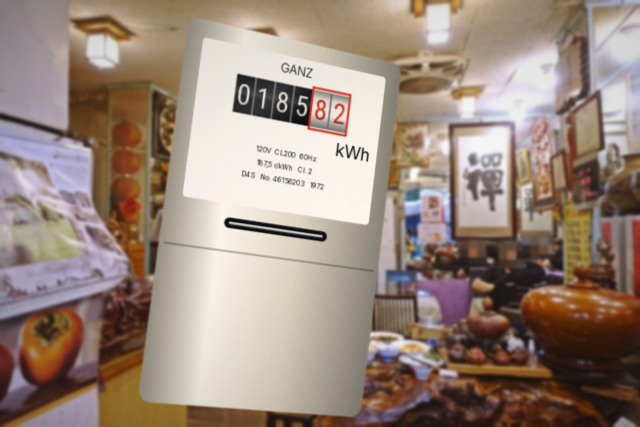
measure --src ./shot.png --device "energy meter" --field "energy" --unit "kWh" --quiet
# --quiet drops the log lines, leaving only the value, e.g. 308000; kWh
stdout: 185.82; kWh
